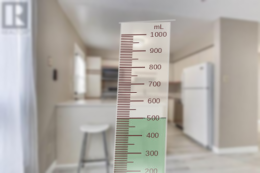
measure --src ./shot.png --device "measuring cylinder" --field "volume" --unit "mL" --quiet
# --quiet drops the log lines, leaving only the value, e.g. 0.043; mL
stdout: 500; mL
